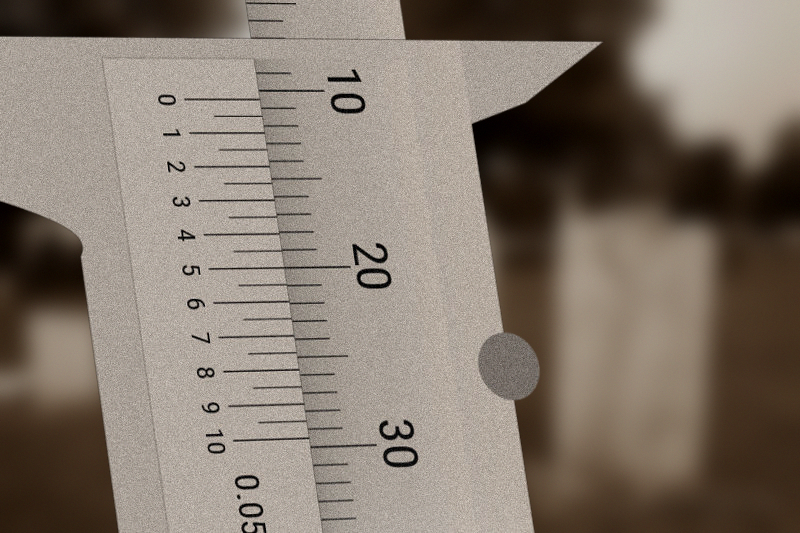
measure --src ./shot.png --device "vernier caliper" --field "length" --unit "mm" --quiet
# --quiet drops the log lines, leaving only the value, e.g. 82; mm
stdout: 10.5; mm
